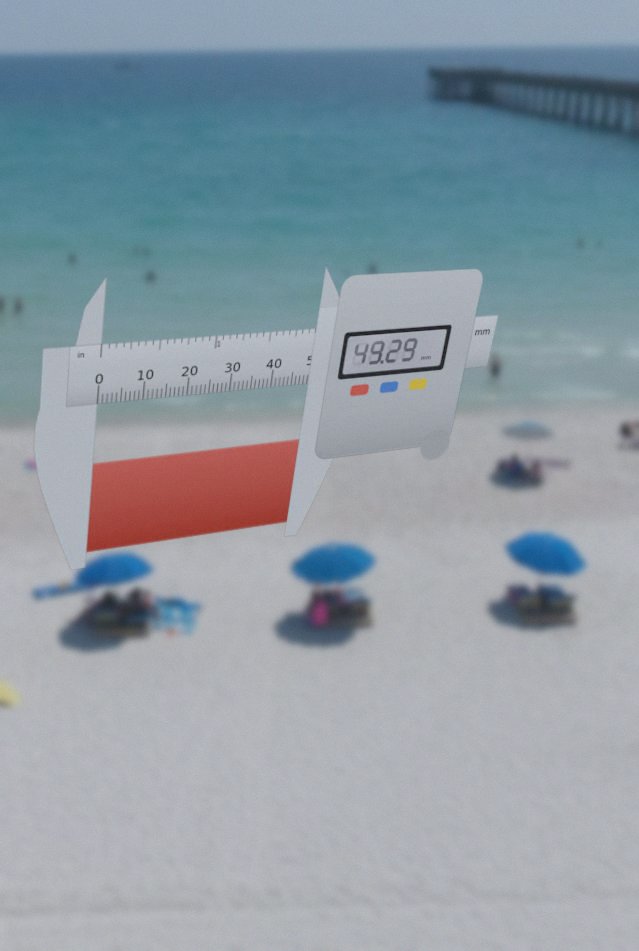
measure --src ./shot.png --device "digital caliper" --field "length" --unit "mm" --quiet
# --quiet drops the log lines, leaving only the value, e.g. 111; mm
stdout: 49.29; mm
